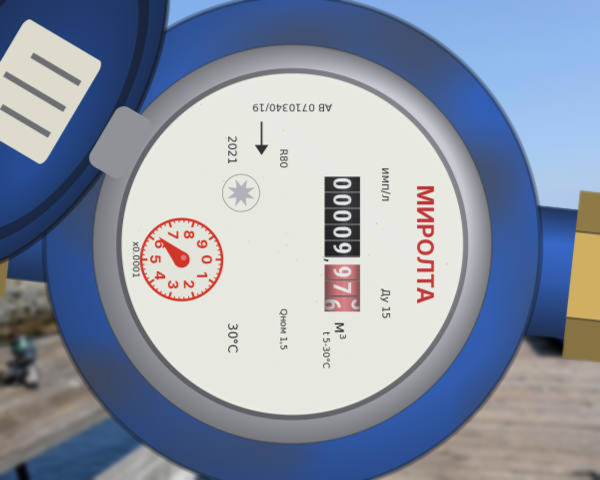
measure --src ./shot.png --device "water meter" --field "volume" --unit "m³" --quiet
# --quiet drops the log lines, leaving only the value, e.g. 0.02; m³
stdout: 9.9756; m³
